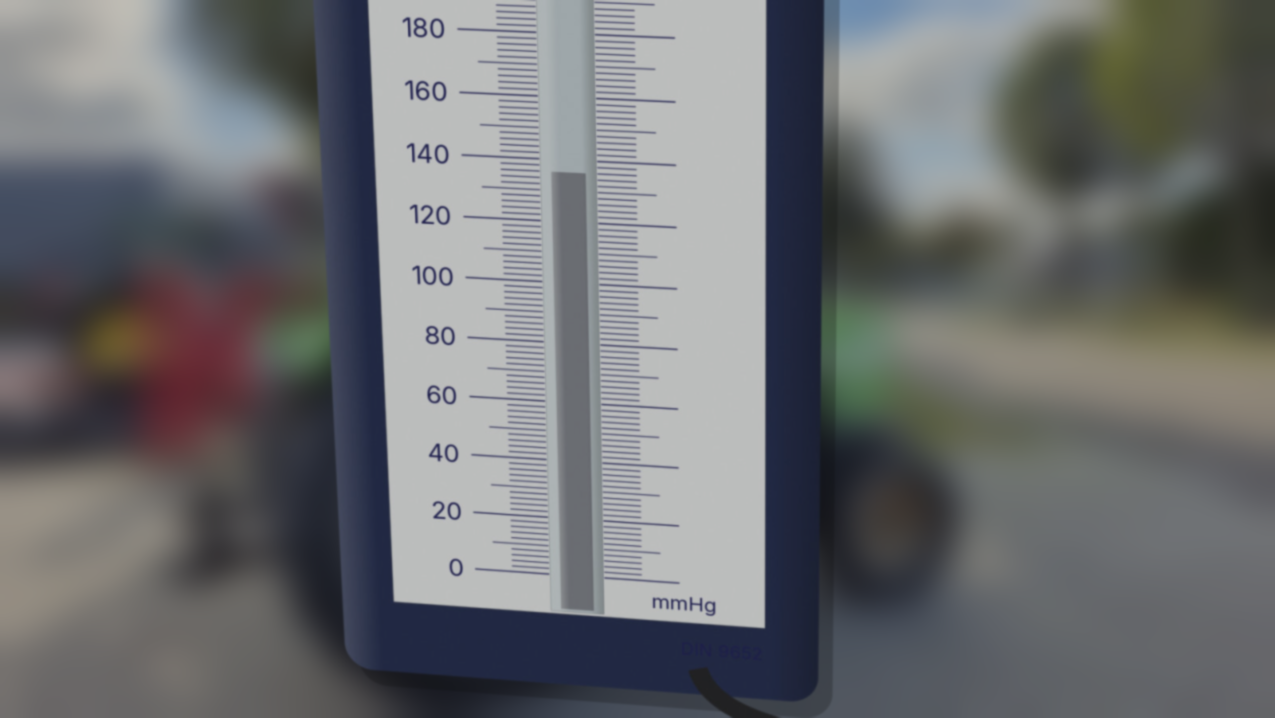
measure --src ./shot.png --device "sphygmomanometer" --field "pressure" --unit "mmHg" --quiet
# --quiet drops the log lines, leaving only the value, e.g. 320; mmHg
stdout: 136; mmHg
